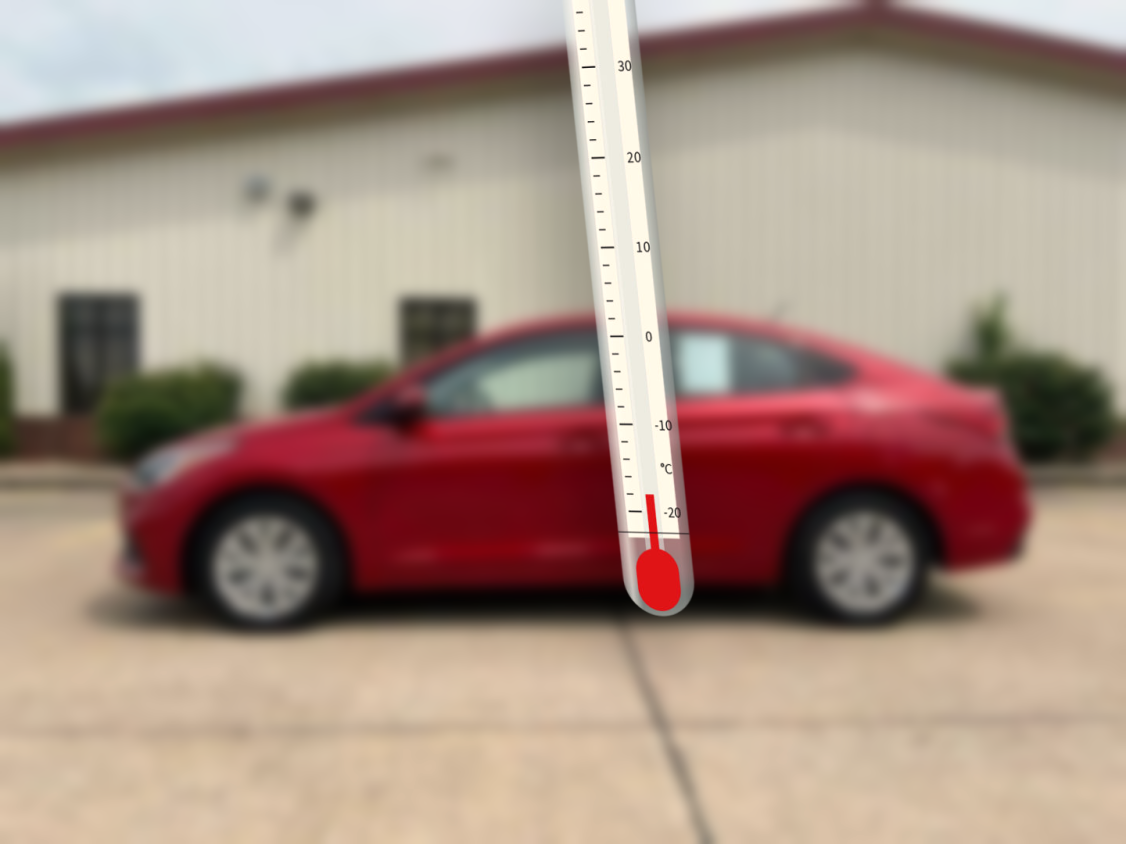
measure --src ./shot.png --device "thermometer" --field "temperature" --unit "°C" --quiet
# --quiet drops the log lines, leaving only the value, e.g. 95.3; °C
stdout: -18; °C
